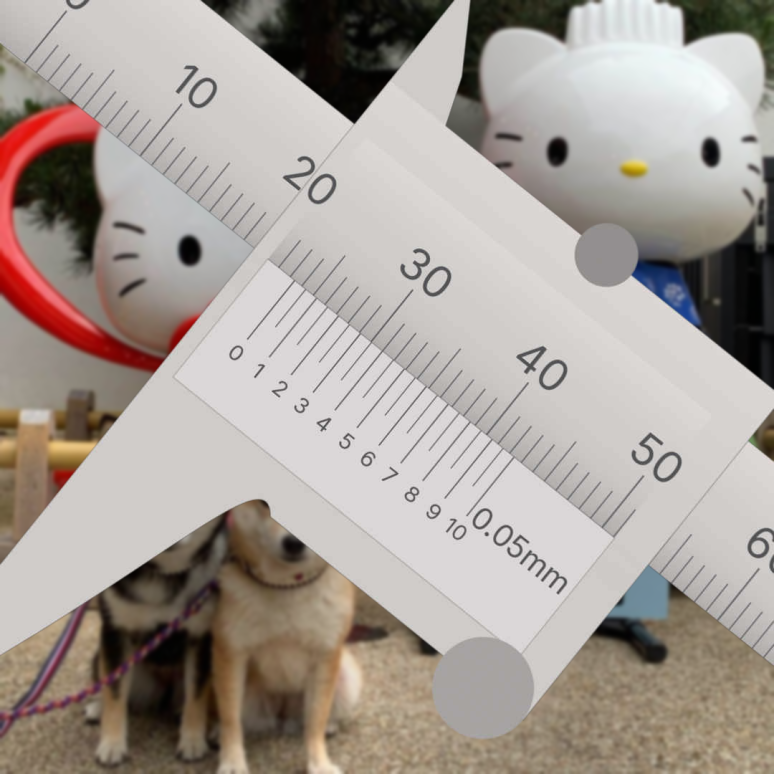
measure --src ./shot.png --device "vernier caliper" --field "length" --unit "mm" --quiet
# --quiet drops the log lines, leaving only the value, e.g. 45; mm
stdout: 23.4; mm
